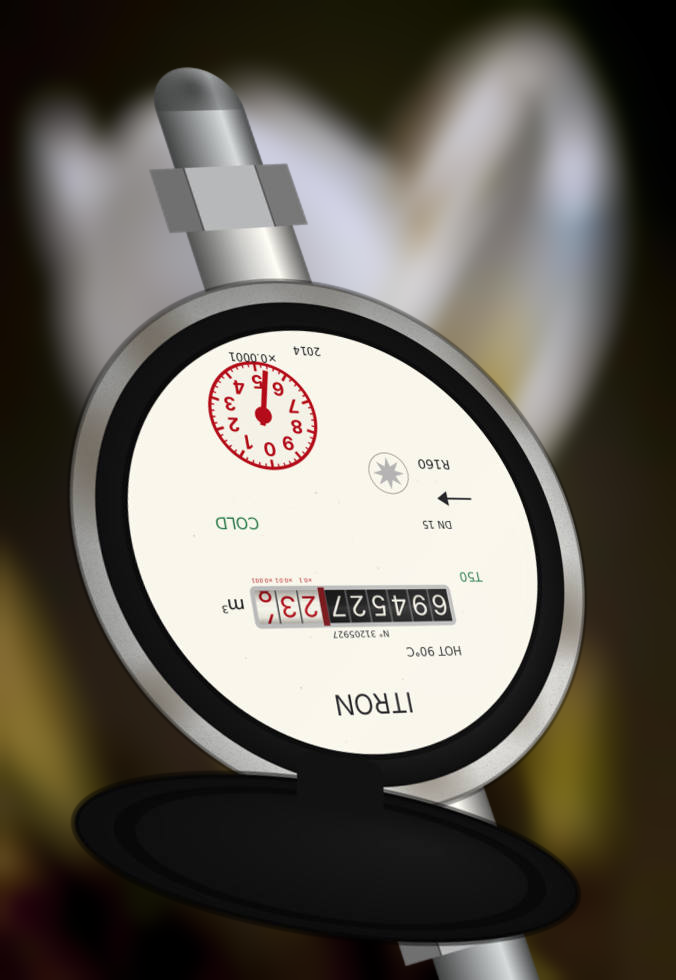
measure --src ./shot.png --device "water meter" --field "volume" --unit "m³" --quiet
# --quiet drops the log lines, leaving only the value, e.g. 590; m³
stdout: 694527.2375; m³
